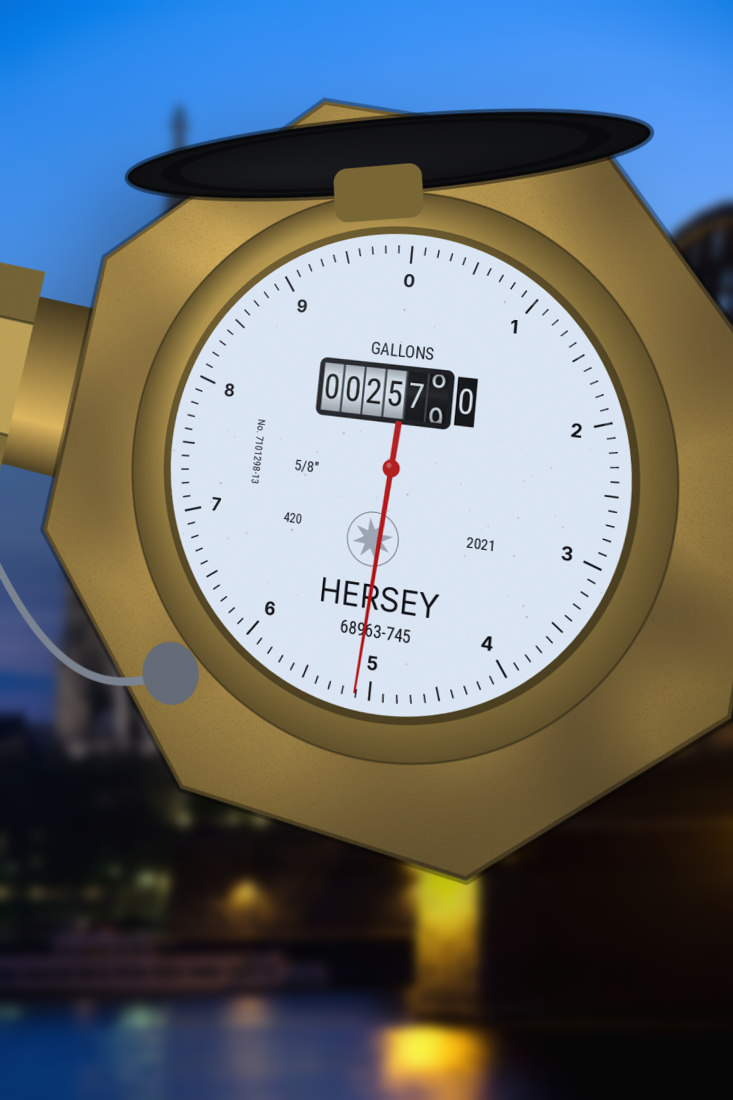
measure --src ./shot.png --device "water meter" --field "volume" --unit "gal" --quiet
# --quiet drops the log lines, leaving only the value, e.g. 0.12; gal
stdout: 25785.1; gal
